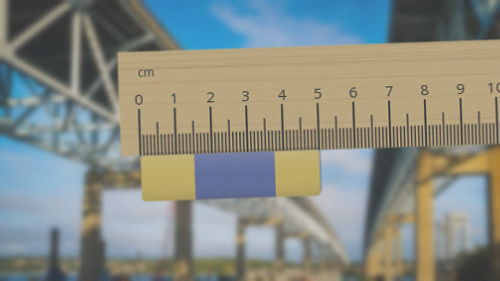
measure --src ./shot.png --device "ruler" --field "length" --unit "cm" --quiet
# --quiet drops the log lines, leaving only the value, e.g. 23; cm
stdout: 5; cm
